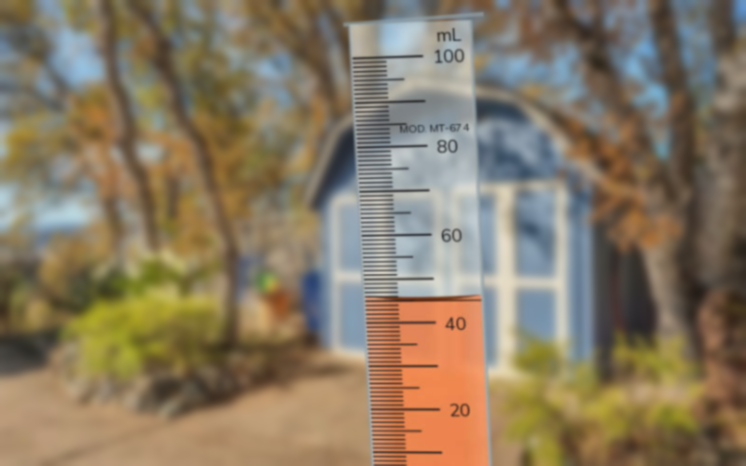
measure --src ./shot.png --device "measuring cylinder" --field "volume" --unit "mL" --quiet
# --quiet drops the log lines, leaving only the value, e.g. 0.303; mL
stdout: 45; mL
